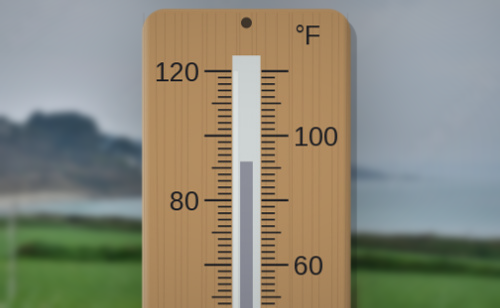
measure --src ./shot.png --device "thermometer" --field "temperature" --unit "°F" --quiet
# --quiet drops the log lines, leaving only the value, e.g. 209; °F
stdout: 92; °F
